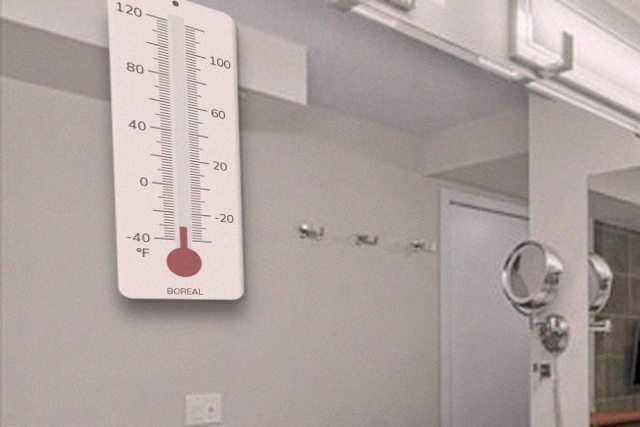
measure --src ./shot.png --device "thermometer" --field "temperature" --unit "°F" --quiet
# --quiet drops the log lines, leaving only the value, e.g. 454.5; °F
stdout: -30; °F
